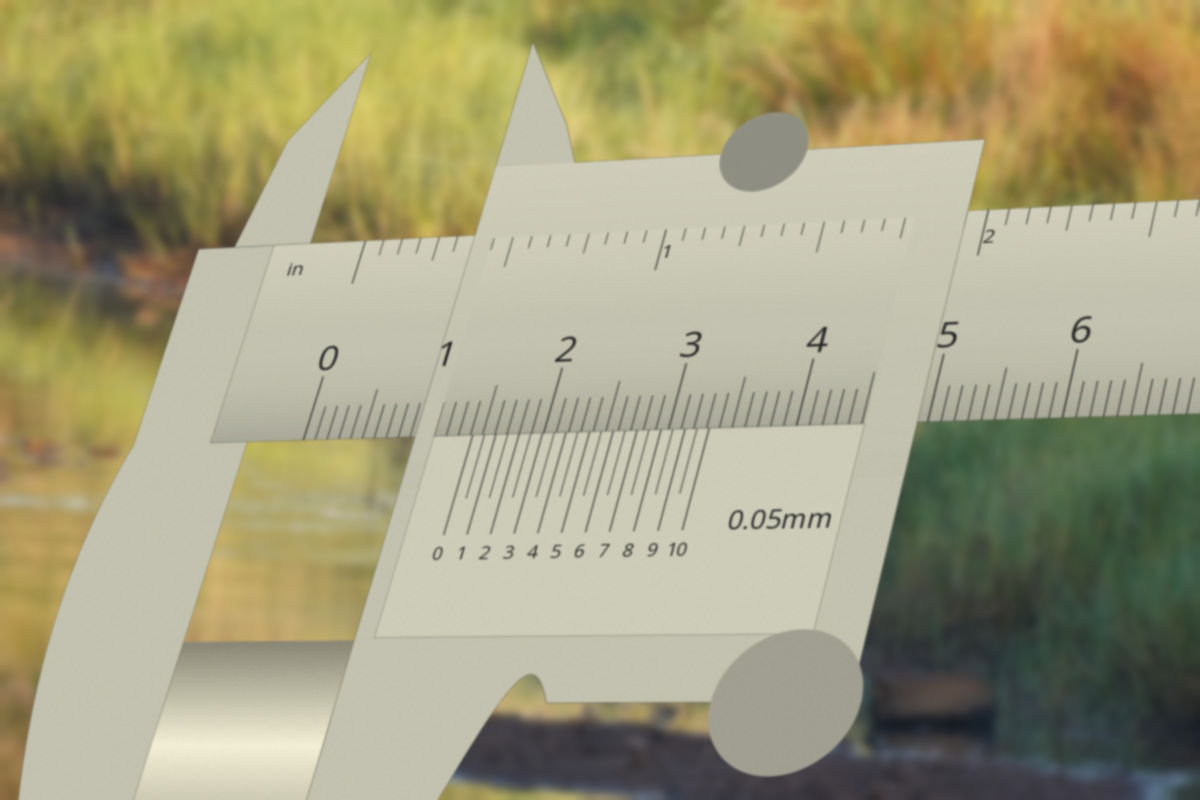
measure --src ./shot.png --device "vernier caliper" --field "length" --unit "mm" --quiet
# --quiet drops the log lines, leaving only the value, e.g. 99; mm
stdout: 14.2; mm
